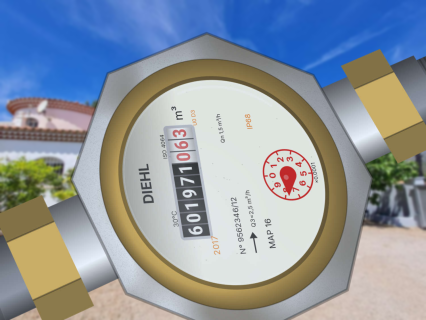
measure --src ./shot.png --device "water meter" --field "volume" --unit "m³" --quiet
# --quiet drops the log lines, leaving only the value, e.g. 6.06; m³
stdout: 601971.0637; m³
